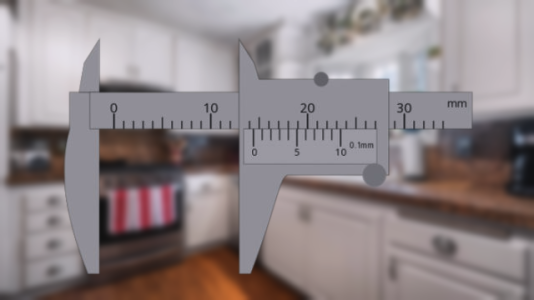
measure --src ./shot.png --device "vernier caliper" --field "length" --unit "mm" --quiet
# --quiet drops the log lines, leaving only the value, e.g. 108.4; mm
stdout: 14.4; mm
